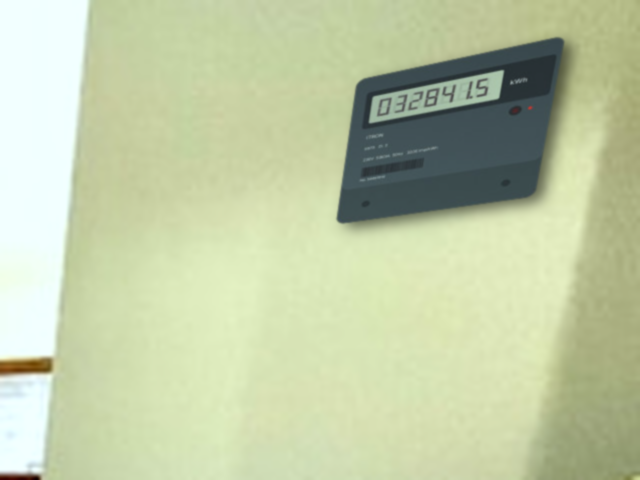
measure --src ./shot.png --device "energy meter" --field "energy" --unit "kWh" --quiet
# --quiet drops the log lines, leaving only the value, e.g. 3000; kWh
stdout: 32841.5; kWh
